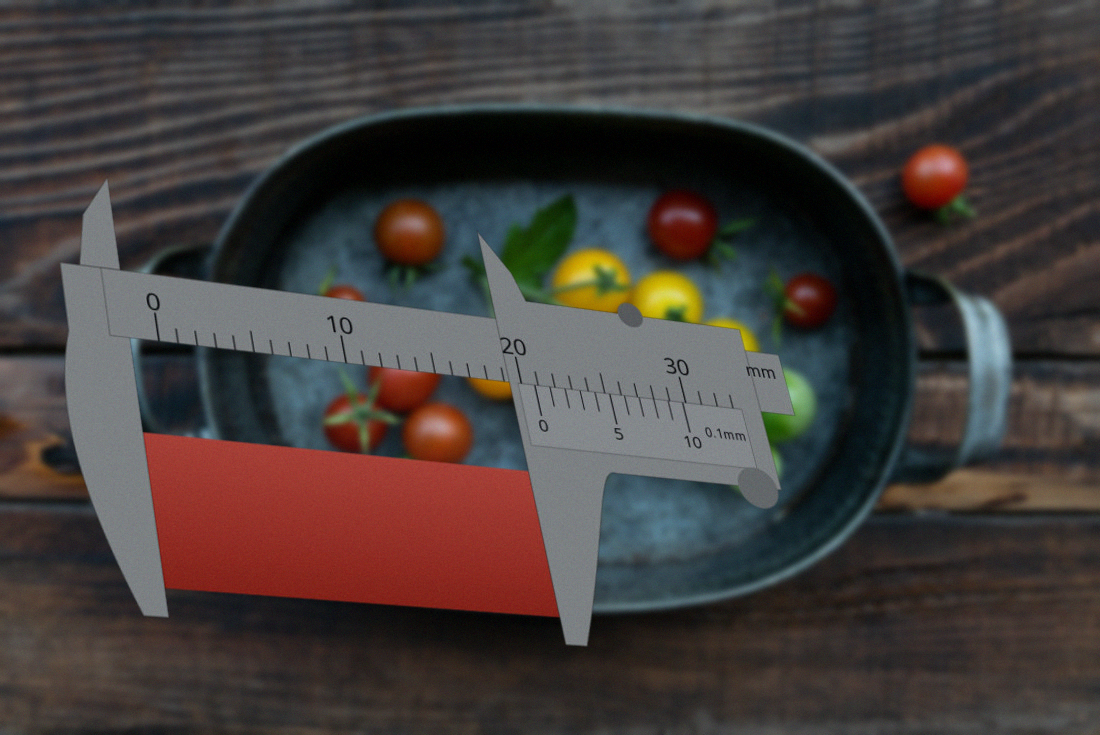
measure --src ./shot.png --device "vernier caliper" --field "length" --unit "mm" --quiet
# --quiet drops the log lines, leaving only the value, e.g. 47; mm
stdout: 20.8; mm
